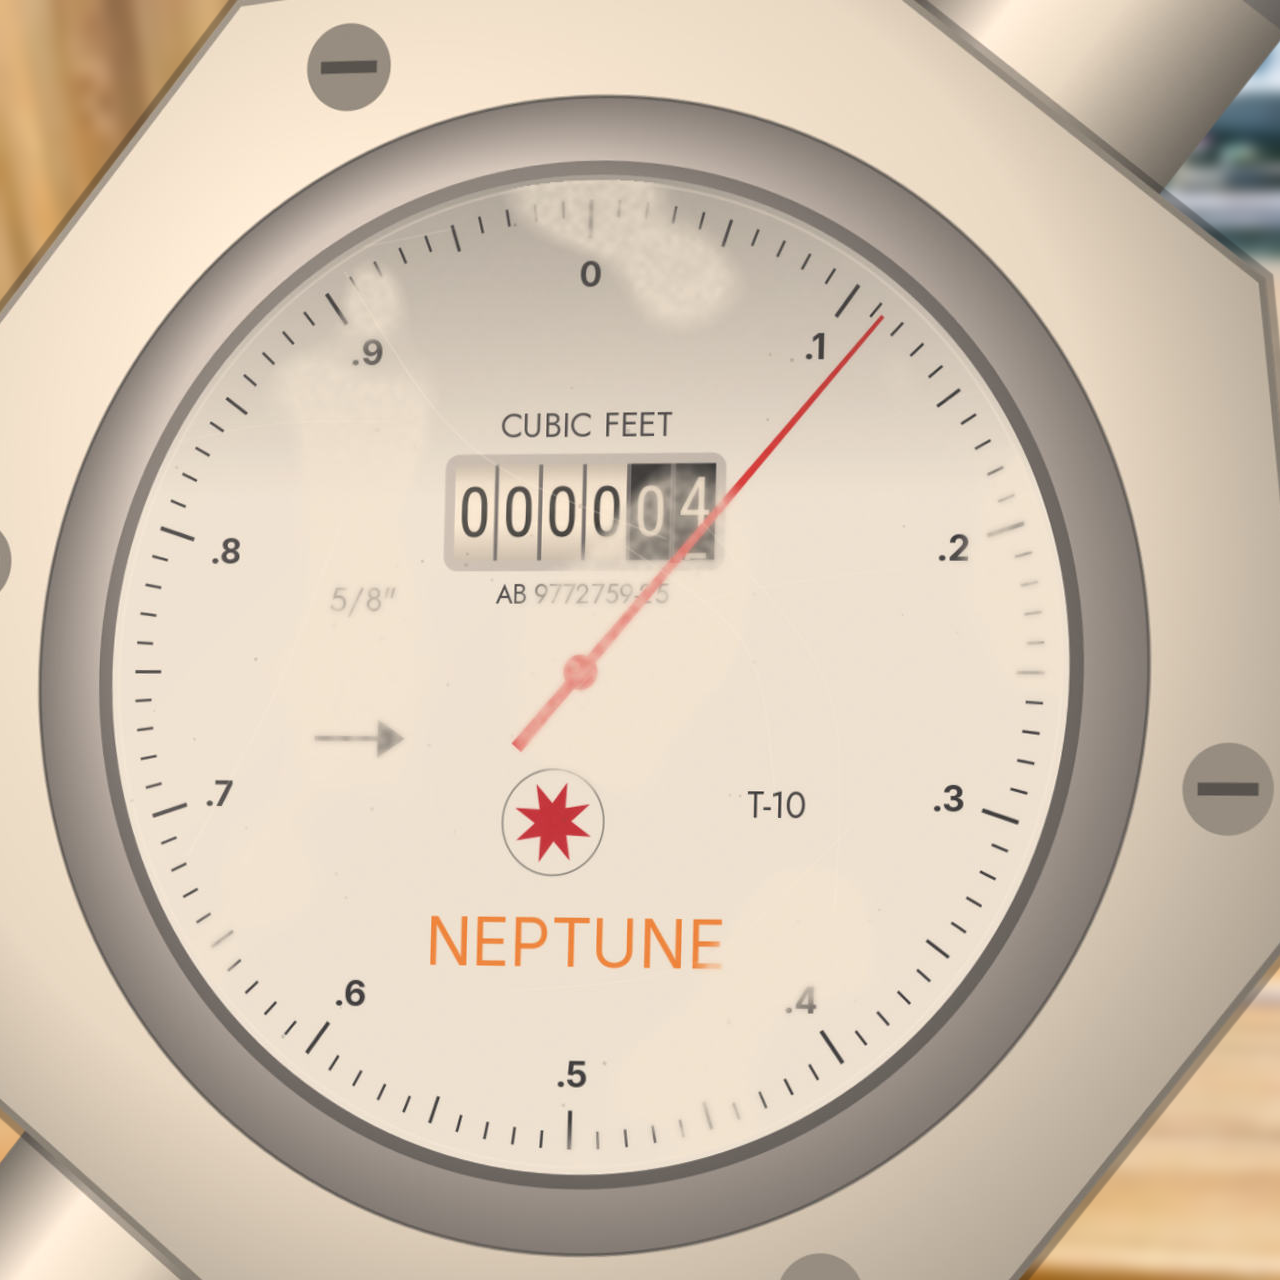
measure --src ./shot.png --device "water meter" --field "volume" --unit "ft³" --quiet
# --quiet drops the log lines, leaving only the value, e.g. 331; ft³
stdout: 4.11; ft³
